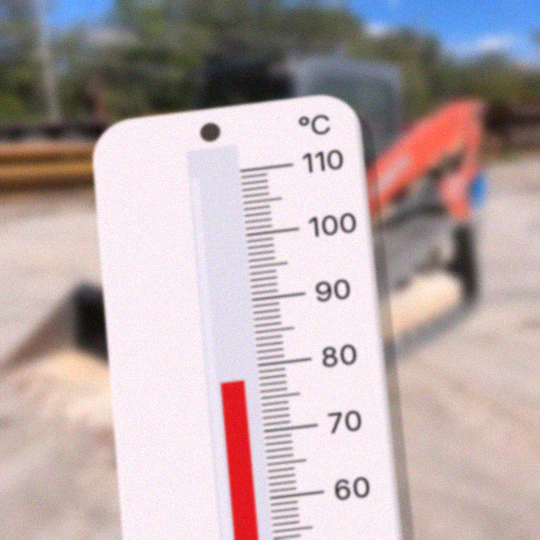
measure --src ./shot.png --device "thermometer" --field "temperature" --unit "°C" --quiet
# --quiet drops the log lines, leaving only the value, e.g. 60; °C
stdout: 78; °C
